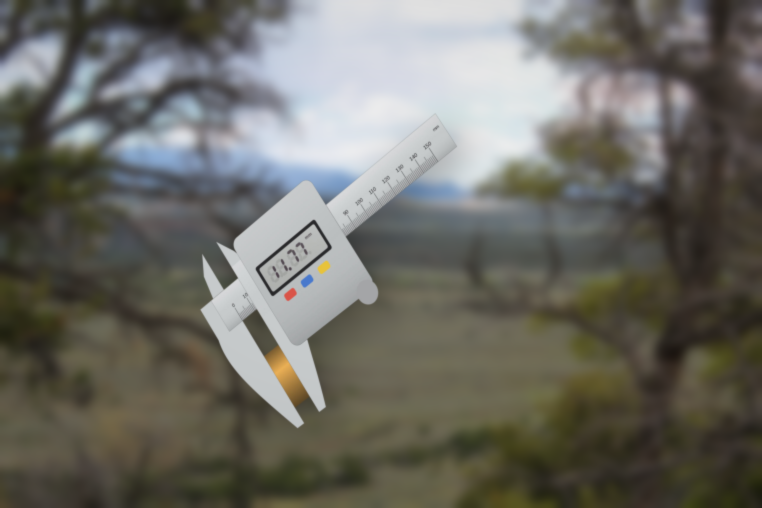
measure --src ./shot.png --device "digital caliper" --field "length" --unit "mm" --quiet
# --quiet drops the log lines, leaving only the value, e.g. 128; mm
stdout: 11.77; mm
